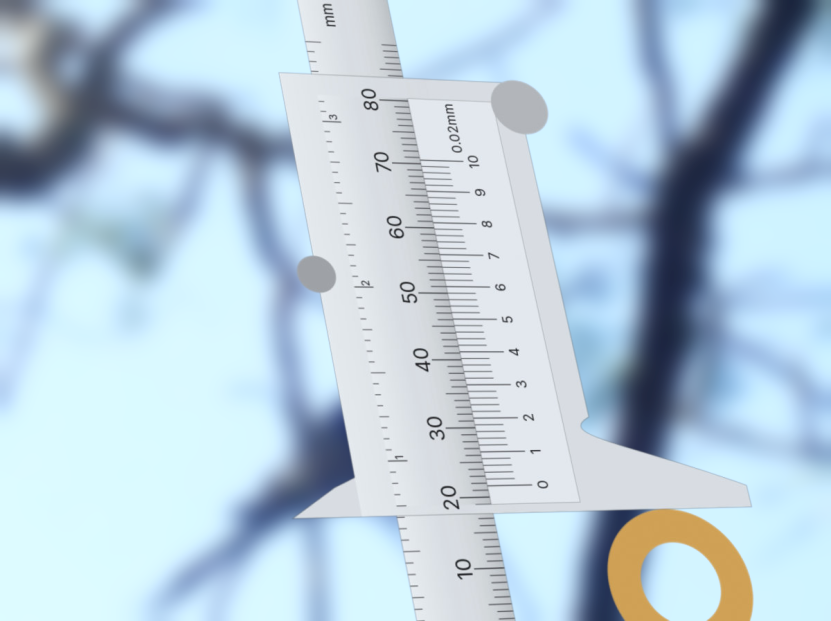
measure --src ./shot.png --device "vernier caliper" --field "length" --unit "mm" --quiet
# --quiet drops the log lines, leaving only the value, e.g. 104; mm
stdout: 21.6; mm
